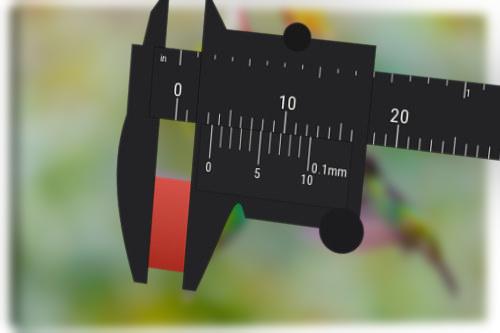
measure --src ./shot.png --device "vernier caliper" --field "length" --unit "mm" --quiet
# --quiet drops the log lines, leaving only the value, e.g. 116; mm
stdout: 3.4; mm
